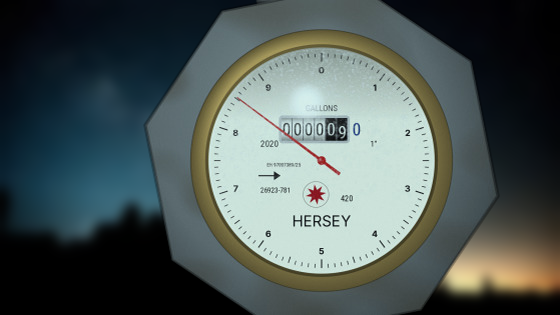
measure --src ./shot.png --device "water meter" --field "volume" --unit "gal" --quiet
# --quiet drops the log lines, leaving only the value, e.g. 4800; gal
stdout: 88.5; gal
